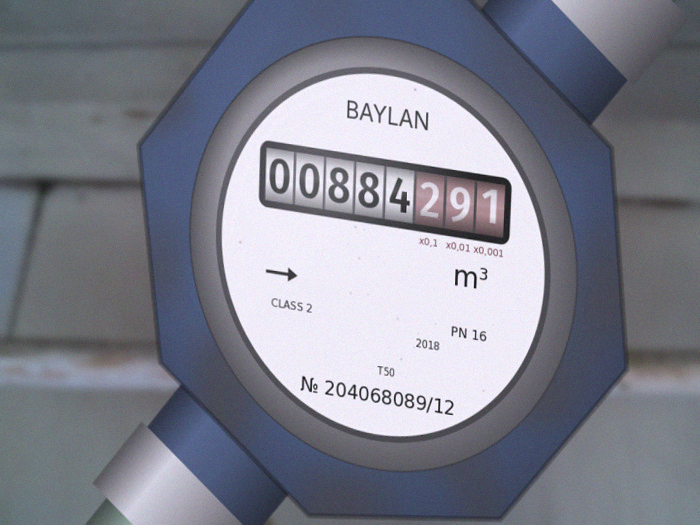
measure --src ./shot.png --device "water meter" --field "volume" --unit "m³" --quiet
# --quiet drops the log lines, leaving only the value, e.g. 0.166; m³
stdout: 884.291; m³
